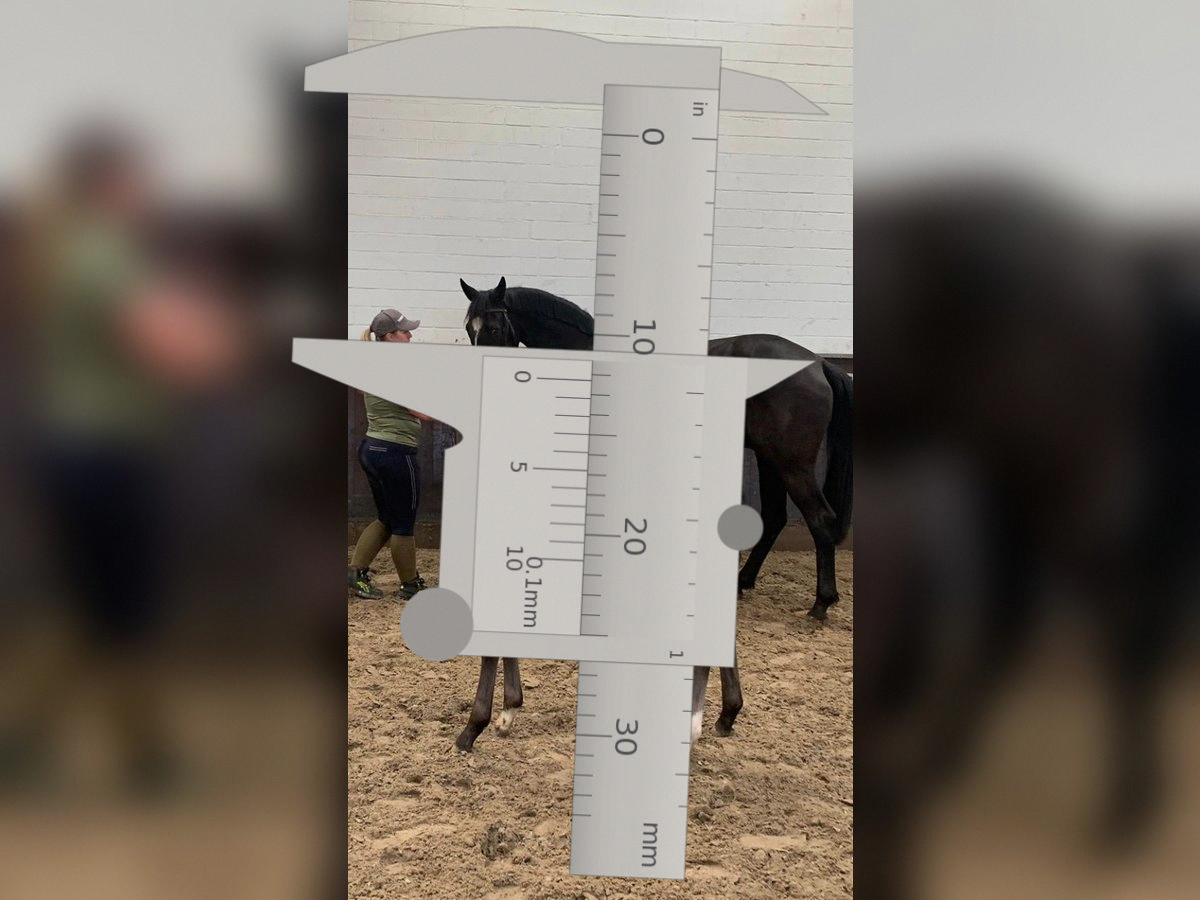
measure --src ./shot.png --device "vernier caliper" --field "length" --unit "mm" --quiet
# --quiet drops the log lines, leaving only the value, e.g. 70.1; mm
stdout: 12.3; mm
